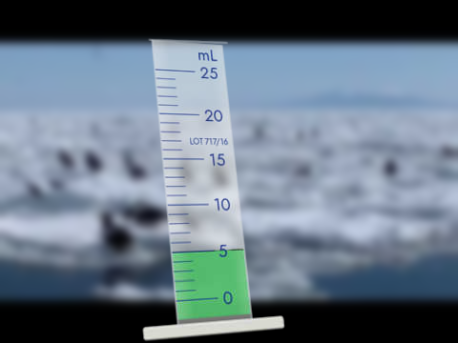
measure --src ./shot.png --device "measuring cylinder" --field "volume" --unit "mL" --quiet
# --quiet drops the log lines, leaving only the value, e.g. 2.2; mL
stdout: 5; mL
